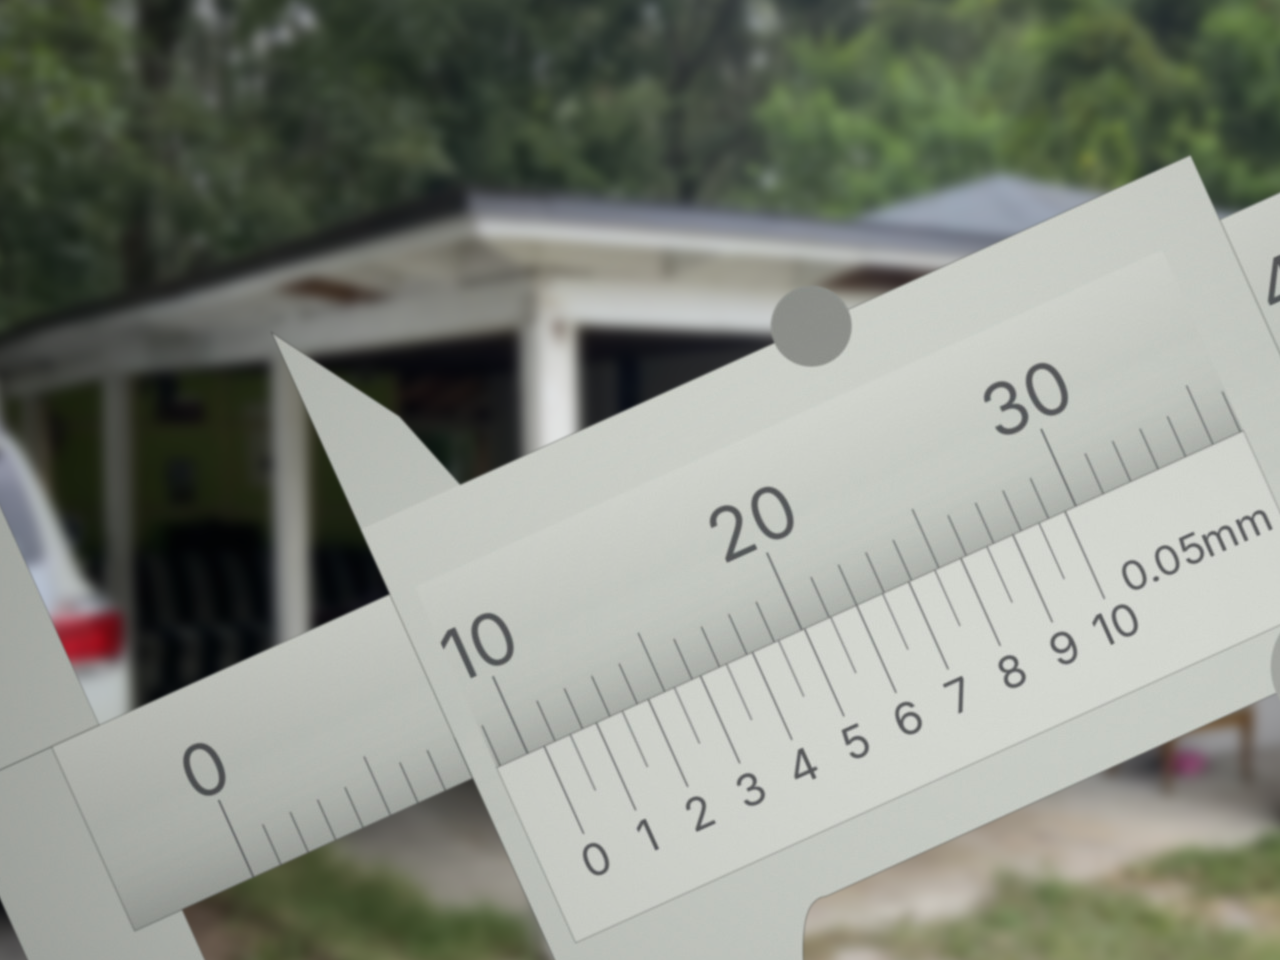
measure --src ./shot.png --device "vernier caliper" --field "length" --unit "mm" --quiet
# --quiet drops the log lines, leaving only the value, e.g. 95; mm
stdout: 10.6; mm
